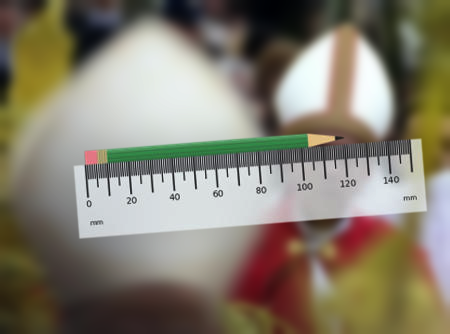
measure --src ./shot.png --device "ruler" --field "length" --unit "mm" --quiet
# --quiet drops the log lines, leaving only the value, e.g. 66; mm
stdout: 120; mm
